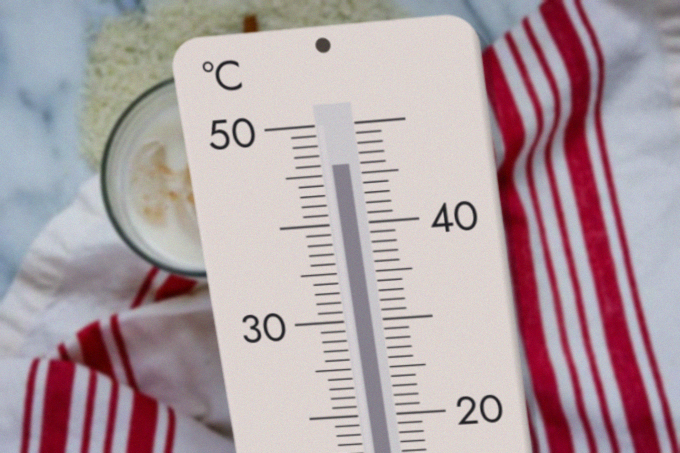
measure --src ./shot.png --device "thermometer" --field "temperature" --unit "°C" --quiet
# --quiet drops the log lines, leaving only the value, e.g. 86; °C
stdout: 46; °C
